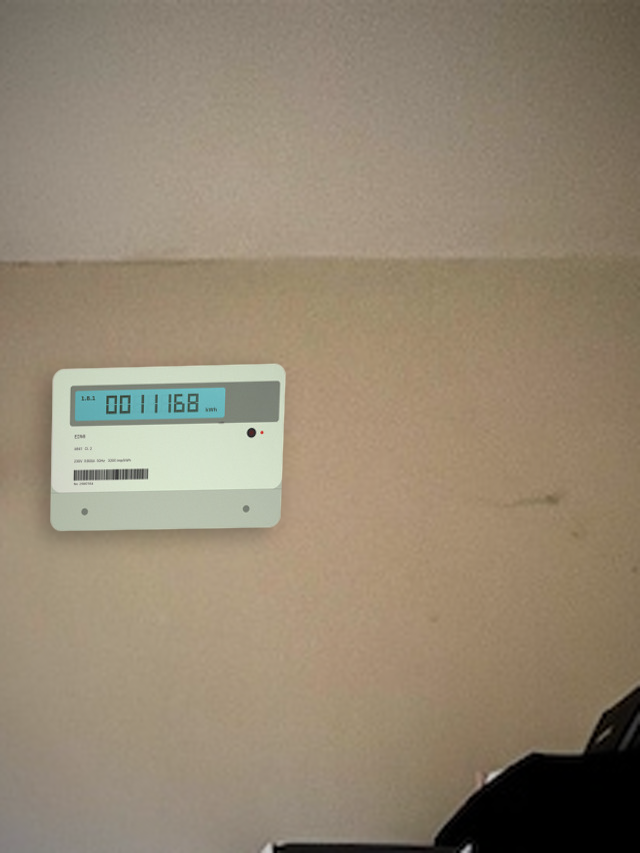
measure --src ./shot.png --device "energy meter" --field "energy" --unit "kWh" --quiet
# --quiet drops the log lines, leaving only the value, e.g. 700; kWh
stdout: 11168; kWh
